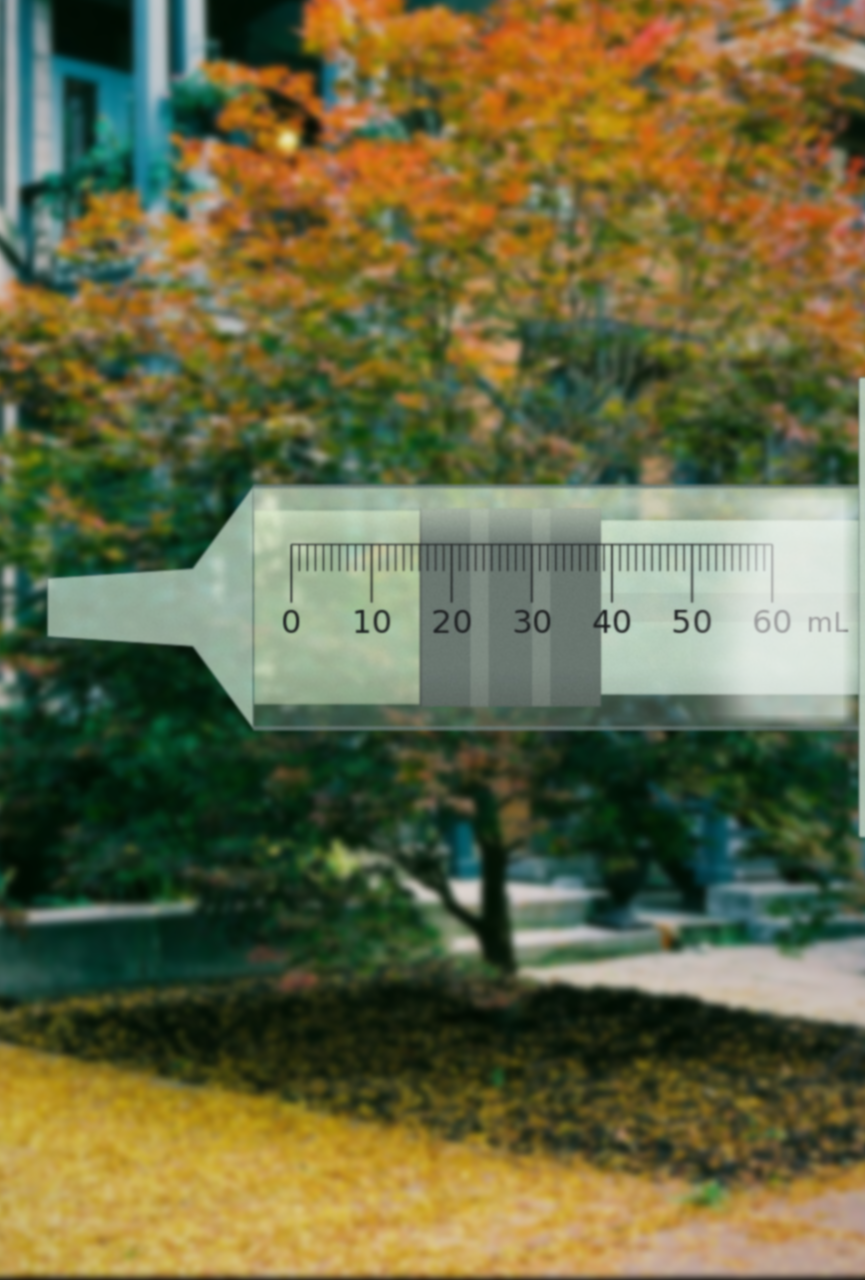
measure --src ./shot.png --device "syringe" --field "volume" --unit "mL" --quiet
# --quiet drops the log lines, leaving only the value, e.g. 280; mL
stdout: 16; mL
